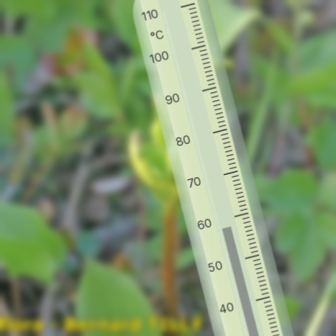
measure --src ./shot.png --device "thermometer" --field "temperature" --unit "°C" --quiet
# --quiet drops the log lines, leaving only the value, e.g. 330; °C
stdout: 58; °C
